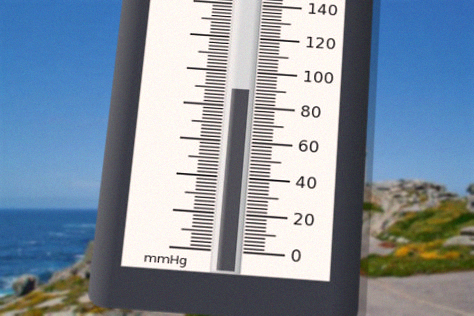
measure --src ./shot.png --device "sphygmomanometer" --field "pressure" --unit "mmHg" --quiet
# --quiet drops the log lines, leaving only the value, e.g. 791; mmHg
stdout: 90; mmHg
